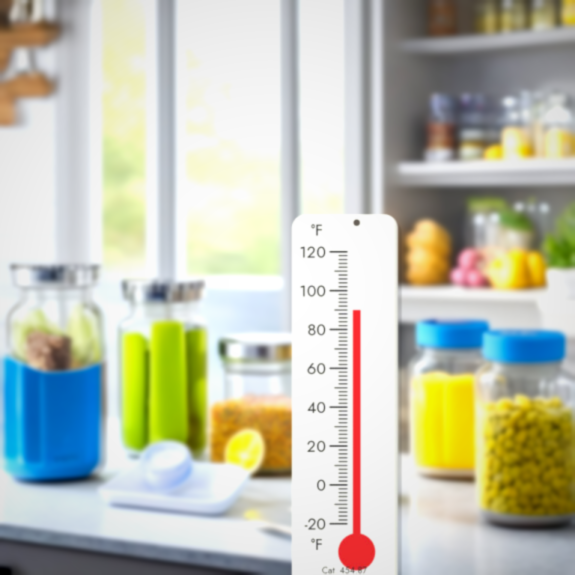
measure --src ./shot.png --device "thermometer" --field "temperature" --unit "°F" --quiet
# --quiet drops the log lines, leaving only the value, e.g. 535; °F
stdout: 90; °F
